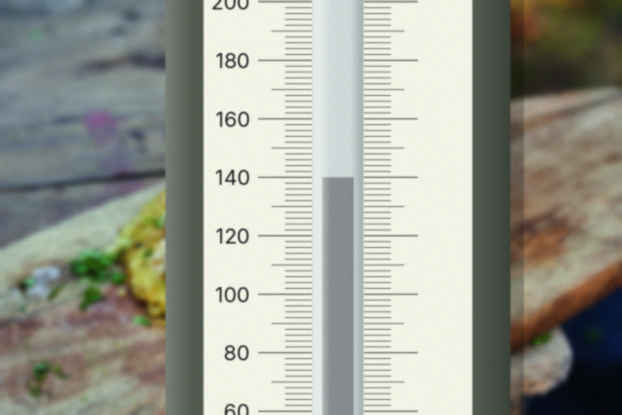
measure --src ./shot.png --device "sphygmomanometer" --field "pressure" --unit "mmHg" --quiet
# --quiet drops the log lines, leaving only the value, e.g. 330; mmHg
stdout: 140; mmHg
